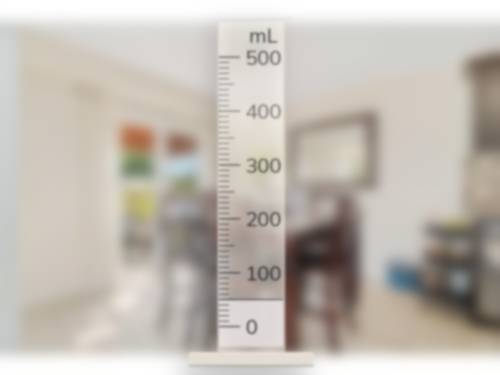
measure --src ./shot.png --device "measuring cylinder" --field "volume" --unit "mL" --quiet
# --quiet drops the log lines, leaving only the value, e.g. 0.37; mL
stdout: 50; mL
